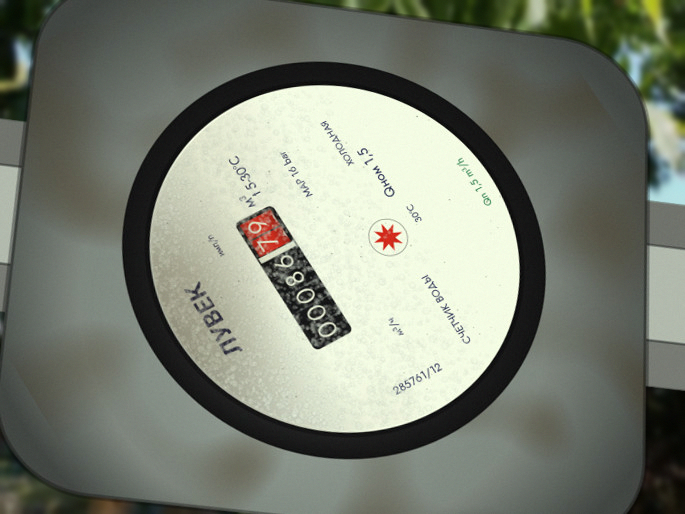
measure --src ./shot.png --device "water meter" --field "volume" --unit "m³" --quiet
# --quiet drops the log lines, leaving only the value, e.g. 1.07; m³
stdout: 86.79; m³
